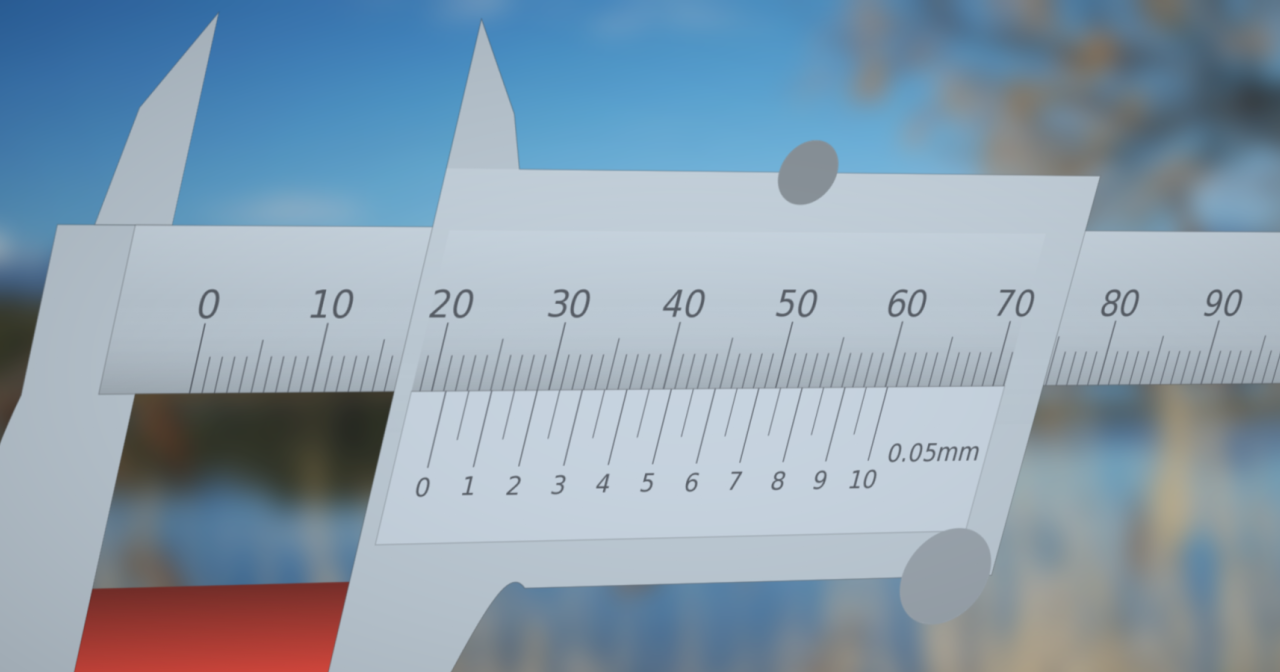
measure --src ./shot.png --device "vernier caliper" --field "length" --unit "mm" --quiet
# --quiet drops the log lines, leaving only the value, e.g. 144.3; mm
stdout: 21.2; mm
